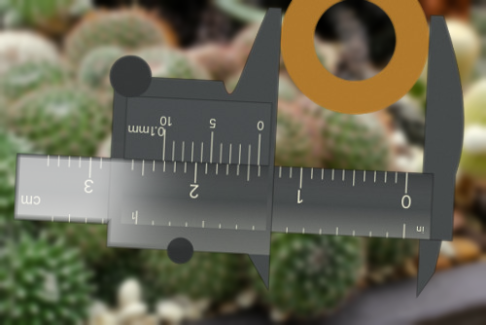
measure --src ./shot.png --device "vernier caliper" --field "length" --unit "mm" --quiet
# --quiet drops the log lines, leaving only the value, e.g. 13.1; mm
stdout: 14.1; mm
